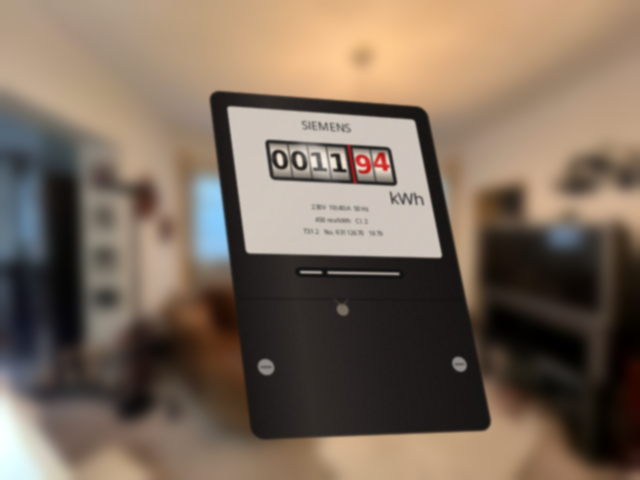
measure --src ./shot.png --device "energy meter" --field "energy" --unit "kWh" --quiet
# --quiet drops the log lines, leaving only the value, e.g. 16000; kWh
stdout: 11.94; kWh
